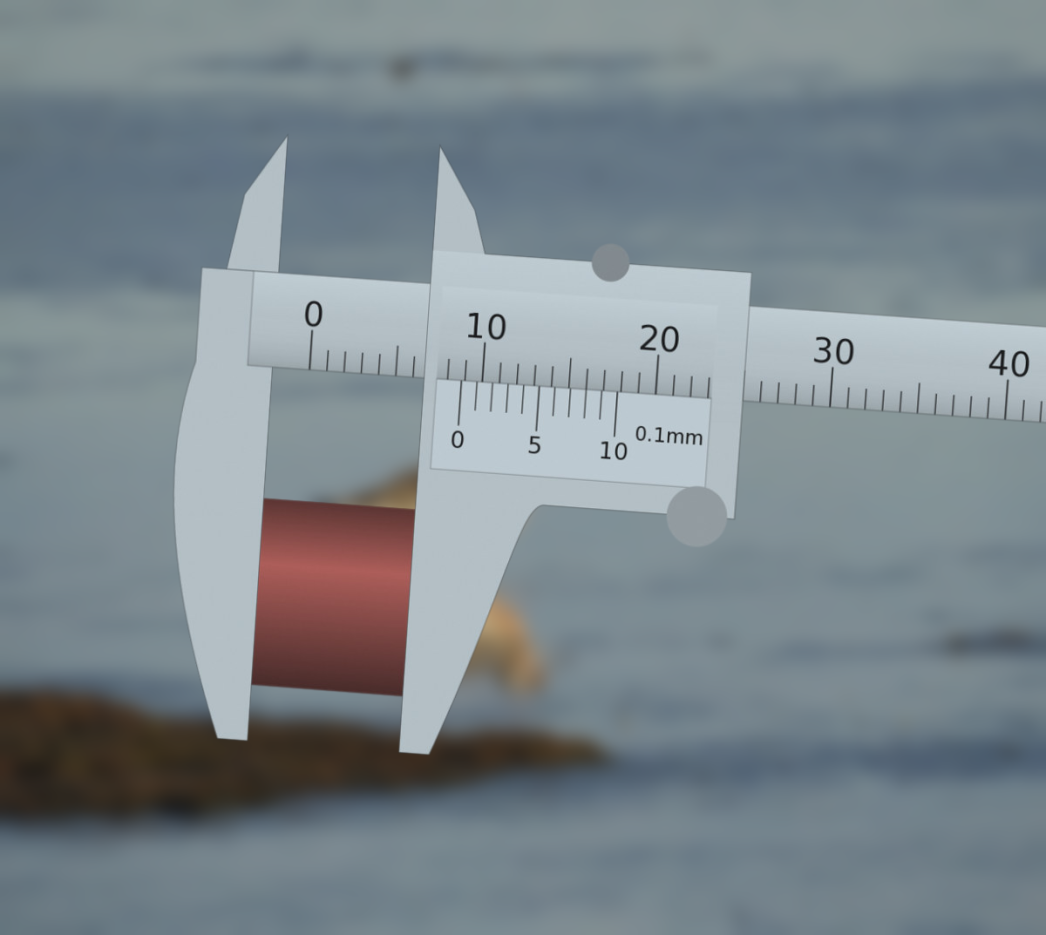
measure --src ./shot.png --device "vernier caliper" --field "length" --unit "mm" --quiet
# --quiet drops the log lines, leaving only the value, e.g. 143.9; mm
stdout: 8.8; mm
